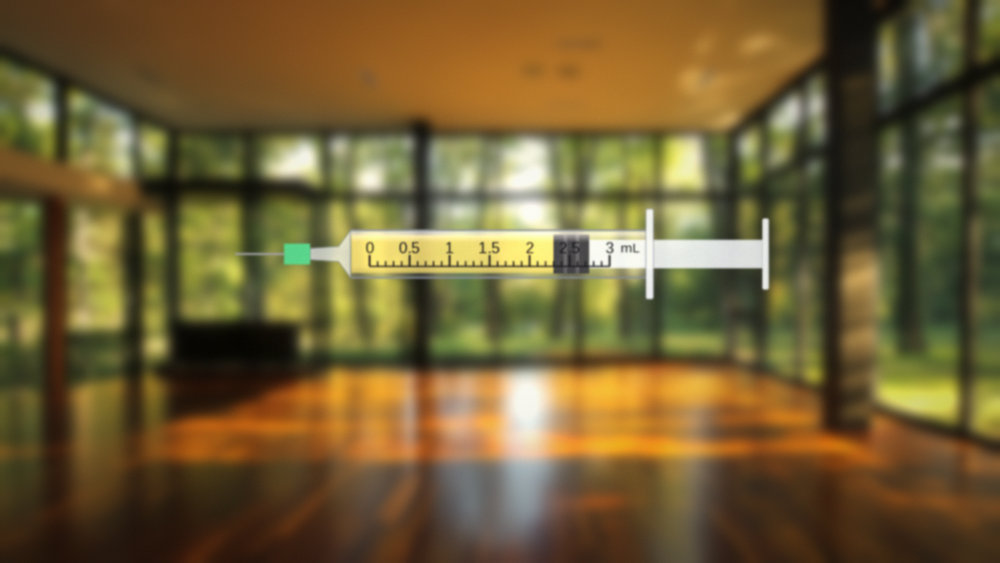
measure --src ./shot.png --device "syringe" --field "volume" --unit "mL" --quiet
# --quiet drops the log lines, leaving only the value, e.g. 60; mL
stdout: 2.3; mL
